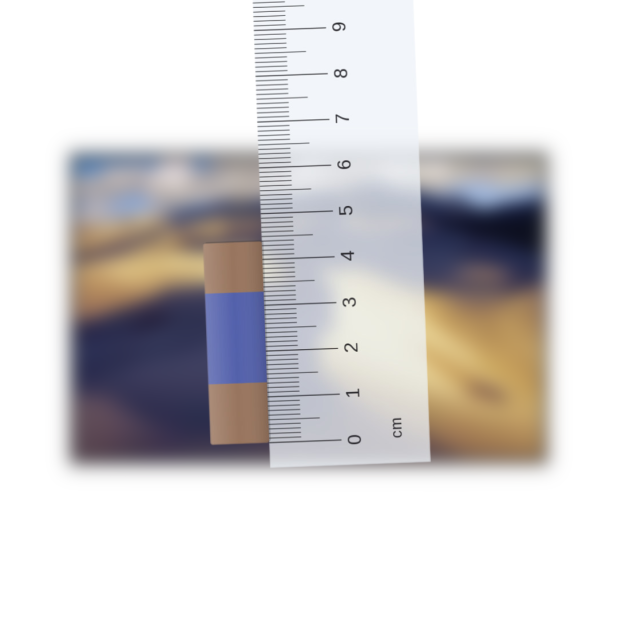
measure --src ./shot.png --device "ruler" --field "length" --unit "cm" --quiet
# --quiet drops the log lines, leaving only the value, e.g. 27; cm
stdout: 4.4; cm
